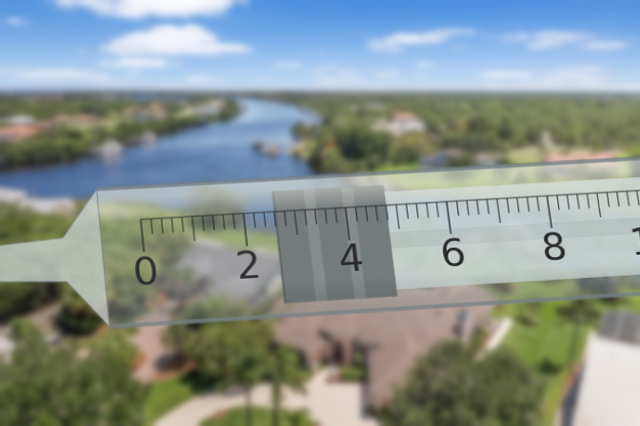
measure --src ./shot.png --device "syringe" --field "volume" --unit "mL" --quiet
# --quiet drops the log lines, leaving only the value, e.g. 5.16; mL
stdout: 2.6; mL
